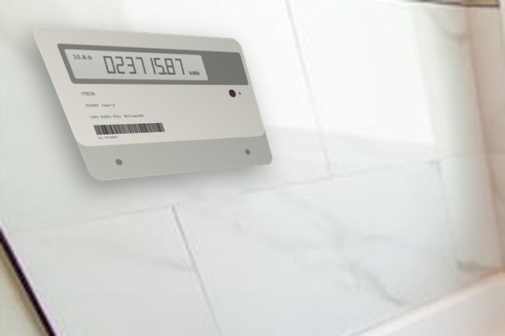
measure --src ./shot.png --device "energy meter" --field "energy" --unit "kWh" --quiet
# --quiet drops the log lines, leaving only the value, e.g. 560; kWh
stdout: 23715.87; kWh
